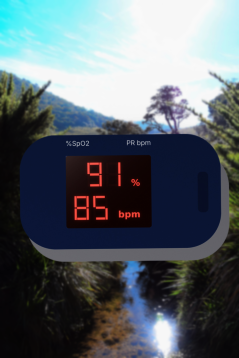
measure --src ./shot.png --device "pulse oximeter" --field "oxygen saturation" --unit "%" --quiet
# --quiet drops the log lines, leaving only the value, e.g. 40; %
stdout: 91; %
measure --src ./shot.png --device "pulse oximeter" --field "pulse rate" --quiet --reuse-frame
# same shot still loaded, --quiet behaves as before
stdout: 85; bpm
